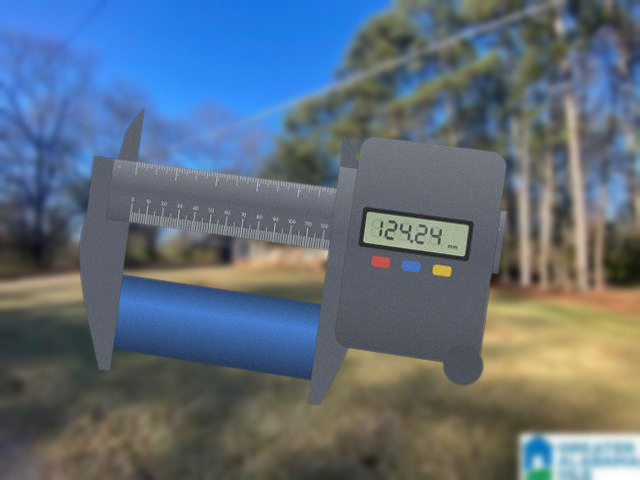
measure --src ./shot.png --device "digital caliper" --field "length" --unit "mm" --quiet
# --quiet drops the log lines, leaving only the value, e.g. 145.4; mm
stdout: 124.24; mm
